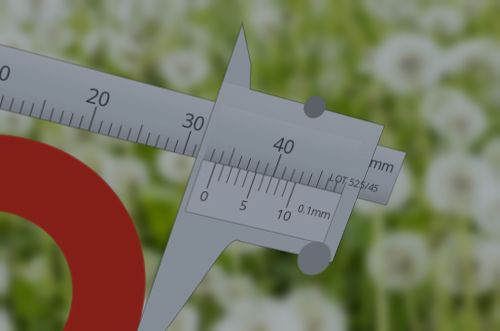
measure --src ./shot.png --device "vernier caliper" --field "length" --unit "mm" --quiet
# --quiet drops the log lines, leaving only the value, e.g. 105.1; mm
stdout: 33.6; mm
